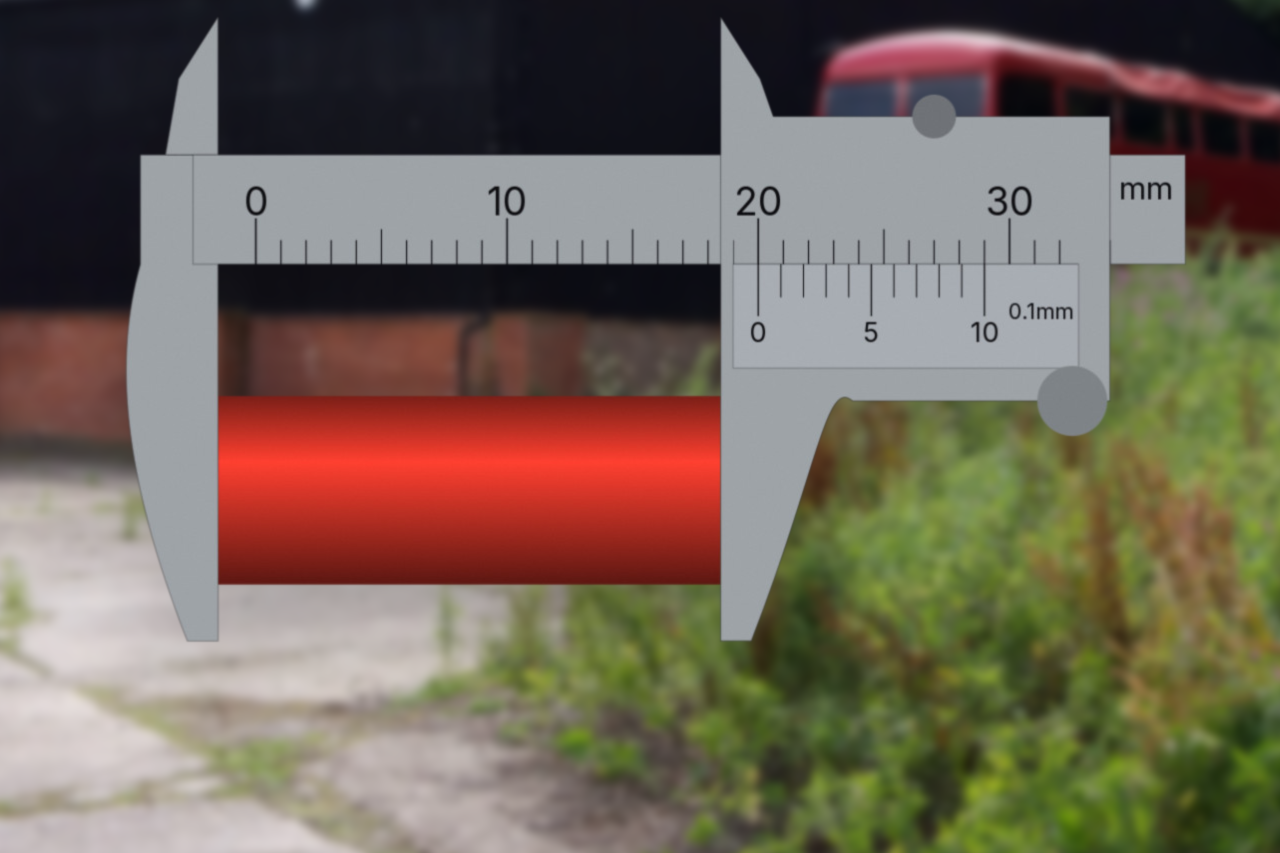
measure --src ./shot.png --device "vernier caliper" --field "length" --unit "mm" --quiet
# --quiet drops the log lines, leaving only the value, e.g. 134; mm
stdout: 20.0; mm
